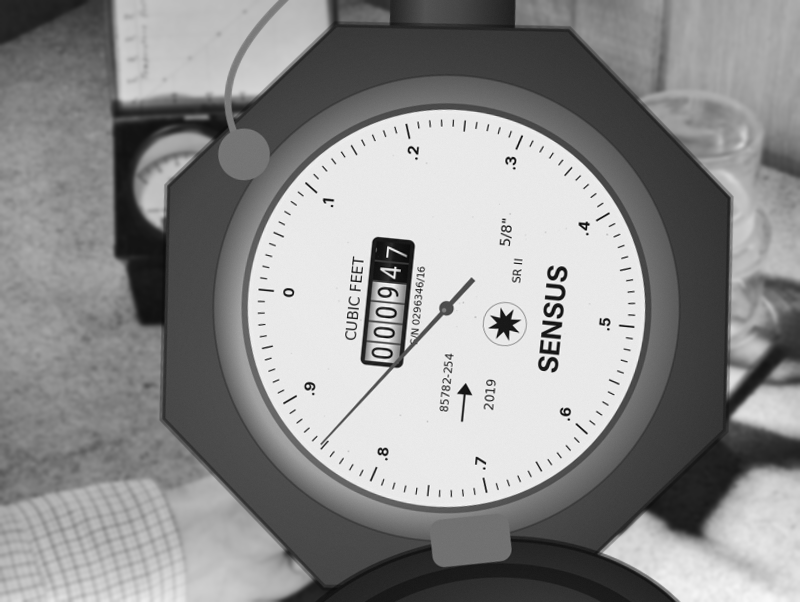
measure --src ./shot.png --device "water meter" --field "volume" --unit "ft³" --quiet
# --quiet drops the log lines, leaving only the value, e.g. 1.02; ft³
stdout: 946.85; ft³
